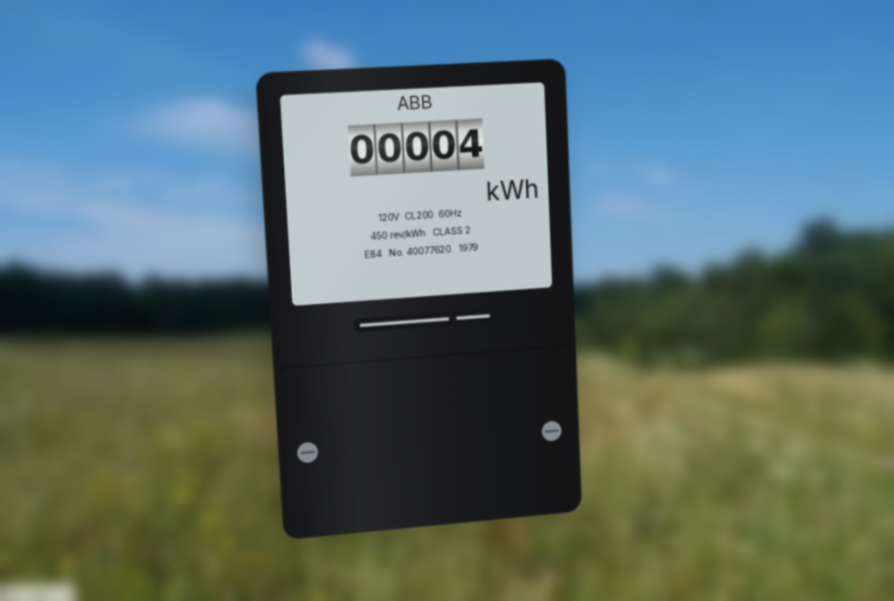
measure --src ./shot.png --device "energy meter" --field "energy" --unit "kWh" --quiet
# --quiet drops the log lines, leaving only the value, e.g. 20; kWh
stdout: 4; kWh
